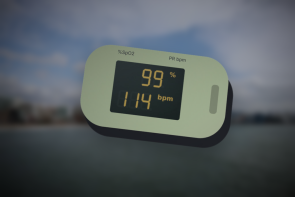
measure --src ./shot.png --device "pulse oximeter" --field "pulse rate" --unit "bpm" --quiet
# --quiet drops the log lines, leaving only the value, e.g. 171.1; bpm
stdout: 114; bpm
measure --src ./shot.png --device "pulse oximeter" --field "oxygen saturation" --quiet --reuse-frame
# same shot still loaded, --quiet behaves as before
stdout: 99; %
